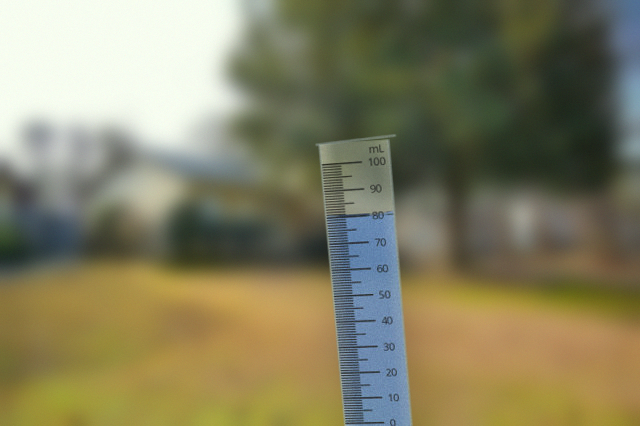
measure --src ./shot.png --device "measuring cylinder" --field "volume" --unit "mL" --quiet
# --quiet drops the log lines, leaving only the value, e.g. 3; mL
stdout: 80; mL
